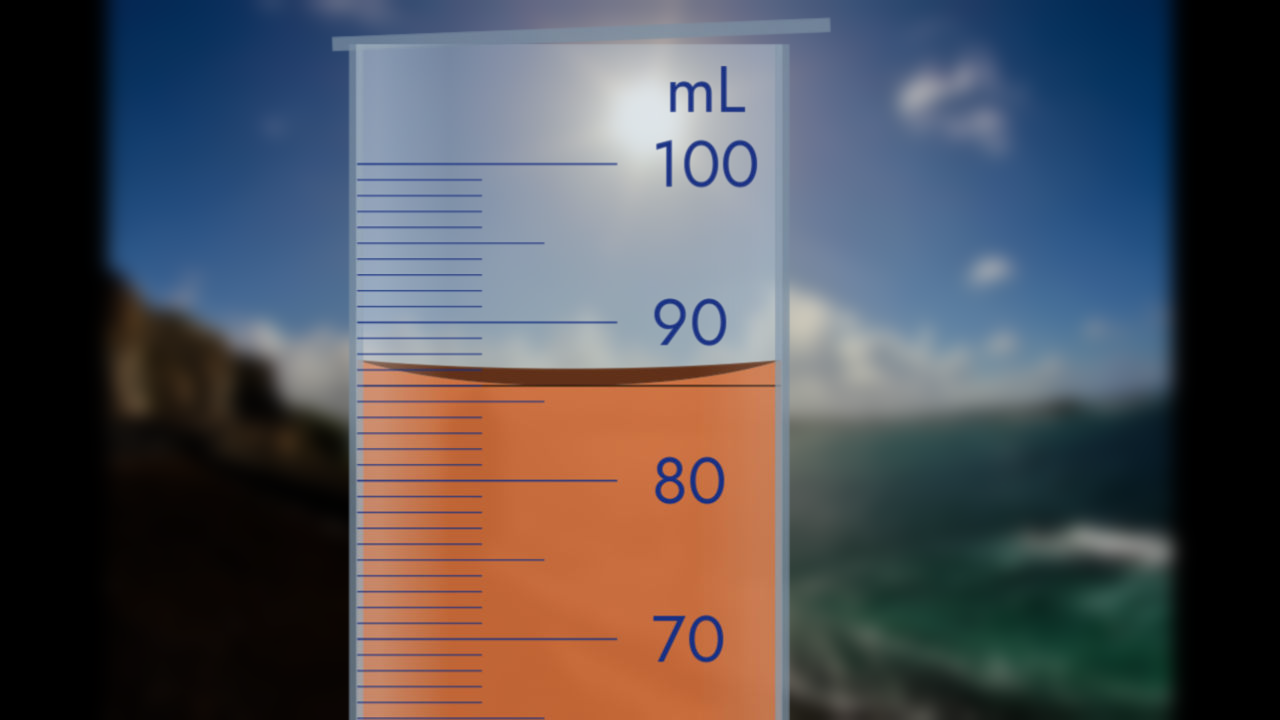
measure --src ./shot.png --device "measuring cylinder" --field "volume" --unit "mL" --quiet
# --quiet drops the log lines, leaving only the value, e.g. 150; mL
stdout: 86; mL
